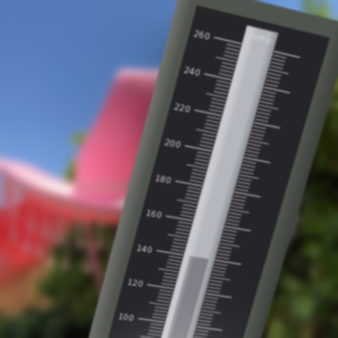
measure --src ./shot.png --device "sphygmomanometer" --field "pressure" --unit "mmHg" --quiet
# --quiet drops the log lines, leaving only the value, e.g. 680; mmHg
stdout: 140; mmHg
